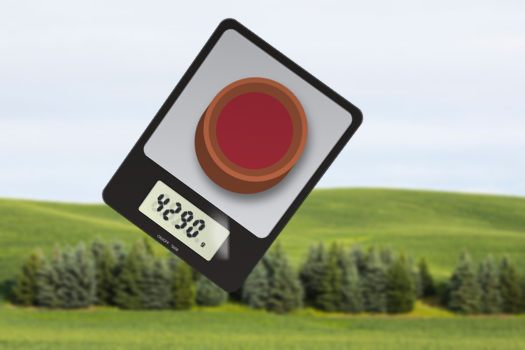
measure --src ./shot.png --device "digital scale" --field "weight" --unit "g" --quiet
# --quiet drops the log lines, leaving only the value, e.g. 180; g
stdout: 4290; g
